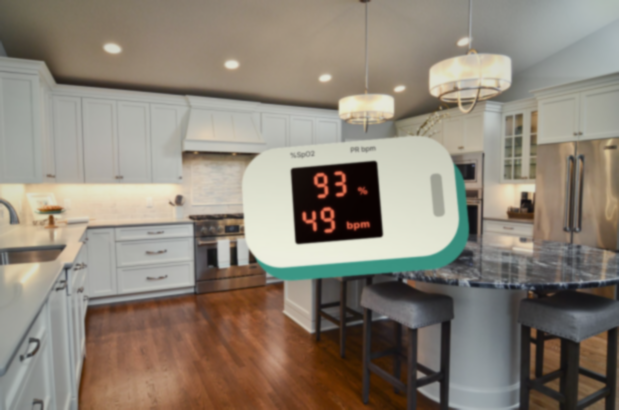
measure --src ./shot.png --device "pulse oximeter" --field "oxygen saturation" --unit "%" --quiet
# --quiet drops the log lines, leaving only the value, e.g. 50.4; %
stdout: 93; %
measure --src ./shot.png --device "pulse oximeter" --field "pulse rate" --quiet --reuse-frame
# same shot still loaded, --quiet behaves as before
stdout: 49; bpm
